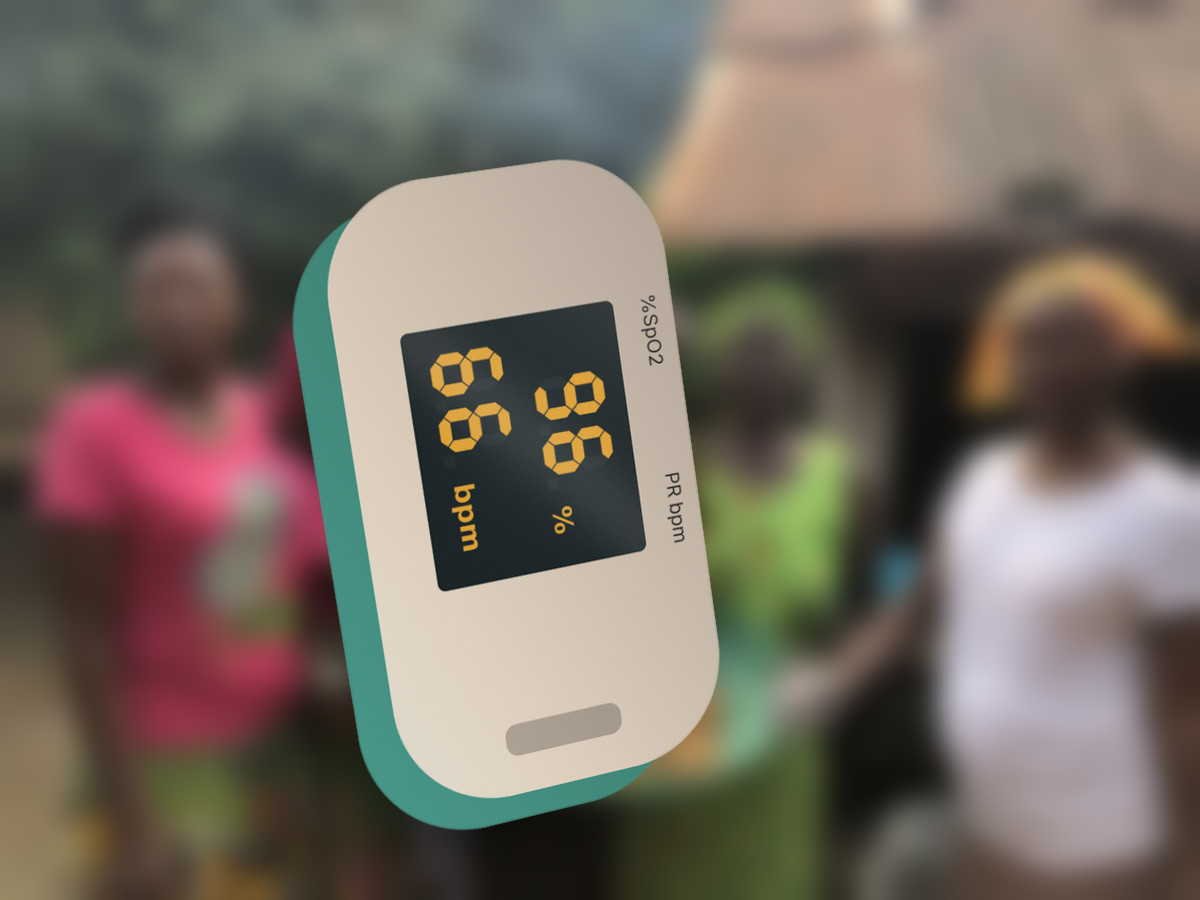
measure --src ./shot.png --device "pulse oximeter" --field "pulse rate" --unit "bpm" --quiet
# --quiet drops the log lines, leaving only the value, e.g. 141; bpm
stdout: 66; bpm
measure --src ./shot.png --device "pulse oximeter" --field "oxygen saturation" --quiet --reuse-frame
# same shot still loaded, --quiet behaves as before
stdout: 96; %
